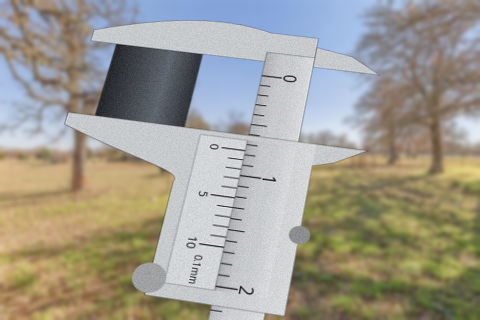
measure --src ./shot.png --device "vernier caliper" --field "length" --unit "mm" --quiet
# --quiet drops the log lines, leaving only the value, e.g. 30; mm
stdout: 7.6; mm
